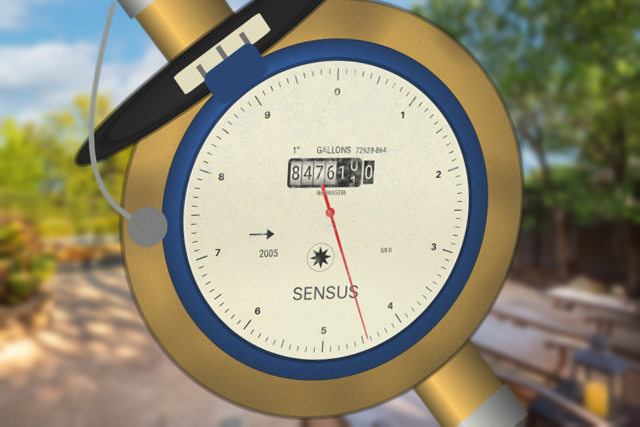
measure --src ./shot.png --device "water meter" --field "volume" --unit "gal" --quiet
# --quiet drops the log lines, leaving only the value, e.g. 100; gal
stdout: 8476104.4; gal
